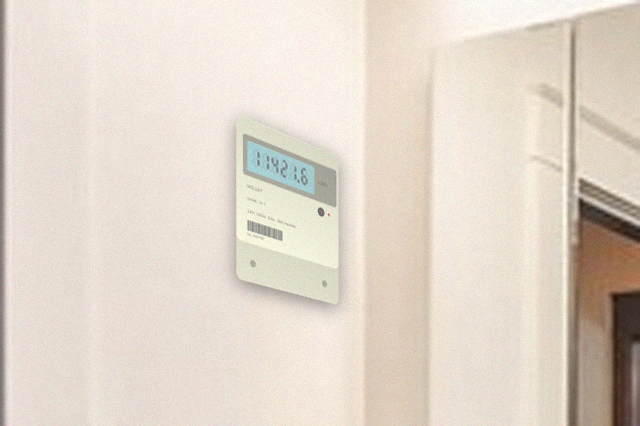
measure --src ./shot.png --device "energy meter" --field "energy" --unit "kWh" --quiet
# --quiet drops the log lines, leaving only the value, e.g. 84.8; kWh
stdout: 11421.6; kWh
